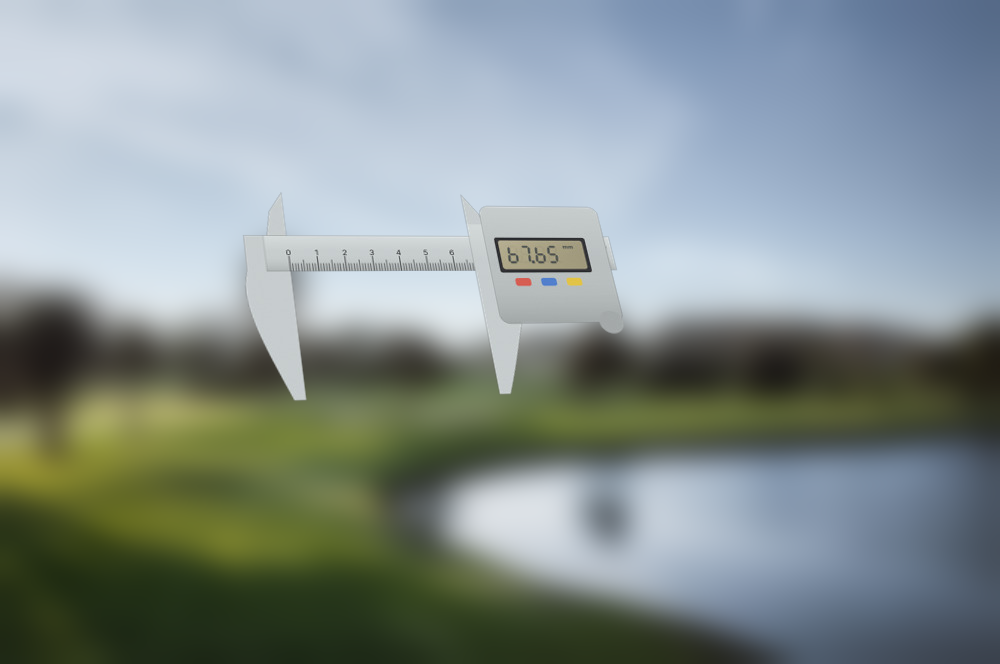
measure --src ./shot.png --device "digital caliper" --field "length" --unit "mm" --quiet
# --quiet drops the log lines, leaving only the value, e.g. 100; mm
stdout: 67.65; mm
